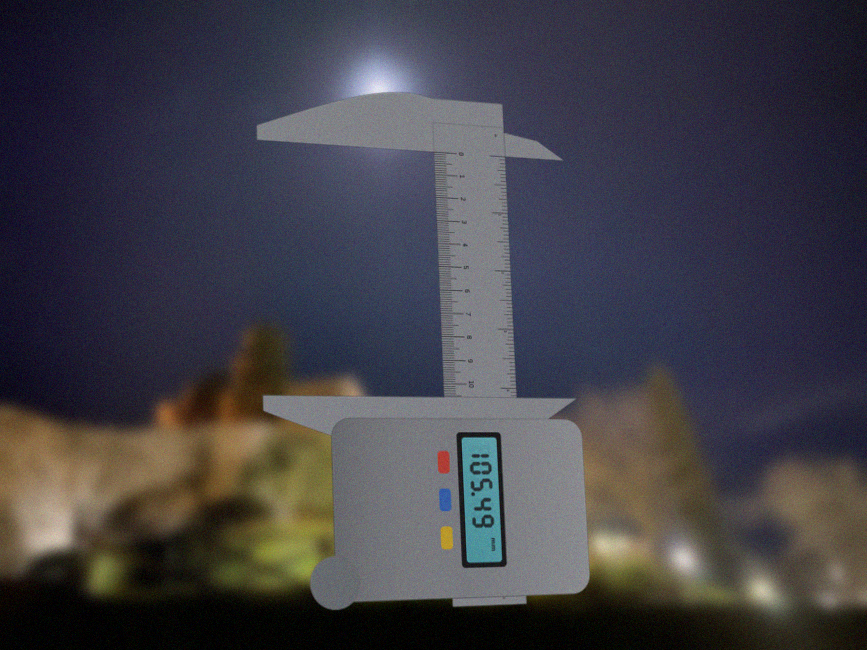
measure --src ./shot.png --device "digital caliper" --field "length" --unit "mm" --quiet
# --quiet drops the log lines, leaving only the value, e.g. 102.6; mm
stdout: 105.49; mm
